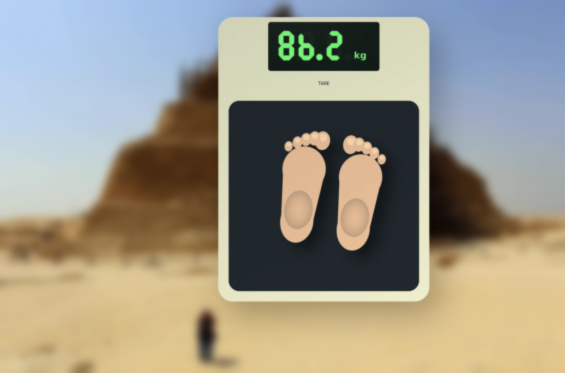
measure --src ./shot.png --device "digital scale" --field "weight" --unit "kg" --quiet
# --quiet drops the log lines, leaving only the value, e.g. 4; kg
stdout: 86.2; kg
